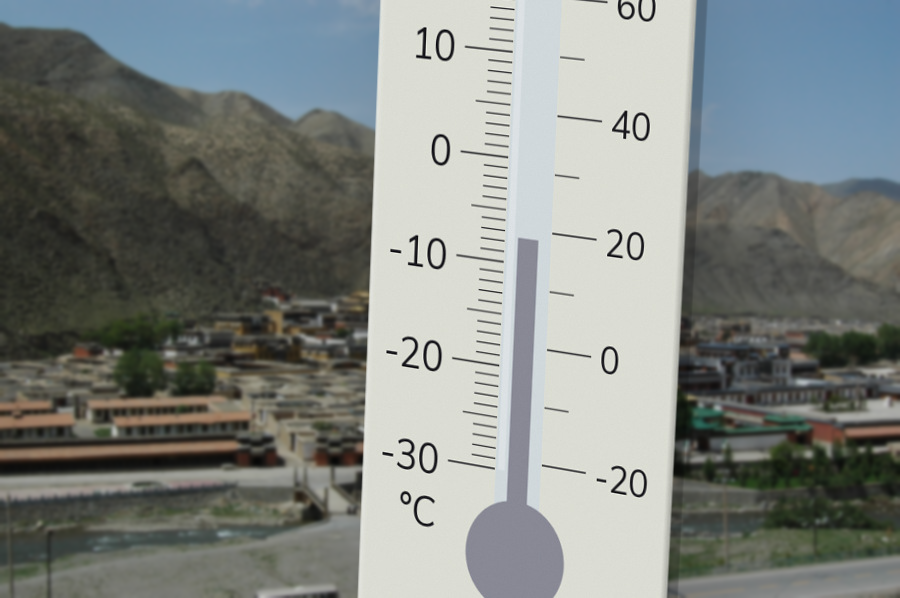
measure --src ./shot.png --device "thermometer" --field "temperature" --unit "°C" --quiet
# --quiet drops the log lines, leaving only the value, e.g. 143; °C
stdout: -7.5; °C
